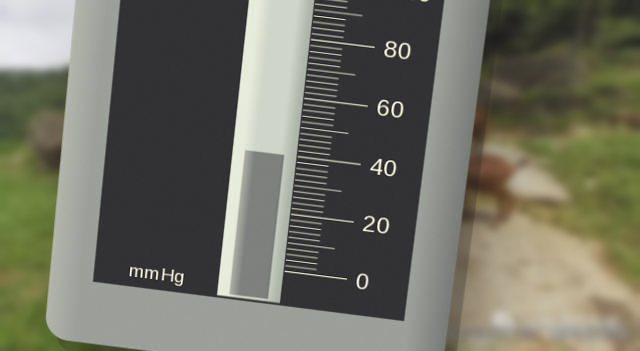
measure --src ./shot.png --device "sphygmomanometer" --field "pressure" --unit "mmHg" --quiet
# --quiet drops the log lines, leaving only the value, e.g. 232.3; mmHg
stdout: 40; mmHg
